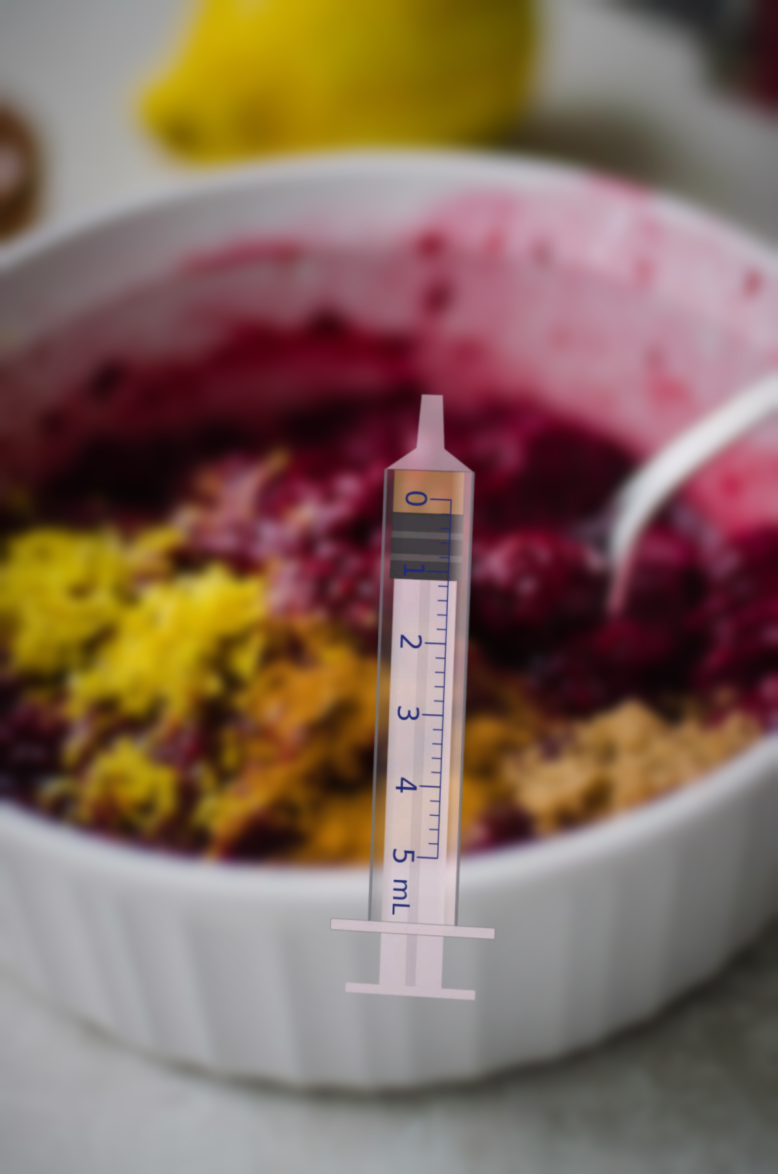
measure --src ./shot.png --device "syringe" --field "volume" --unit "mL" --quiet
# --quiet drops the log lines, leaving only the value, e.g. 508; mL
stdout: 0.2; mL
